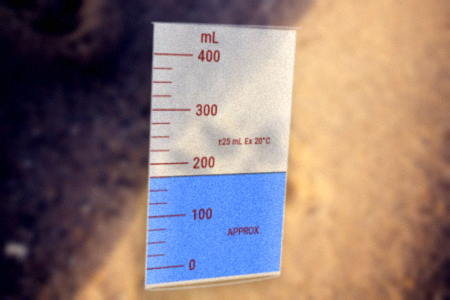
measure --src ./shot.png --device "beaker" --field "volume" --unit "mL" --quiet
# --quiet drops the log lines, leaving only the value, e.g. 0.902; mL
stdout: 175; mL
